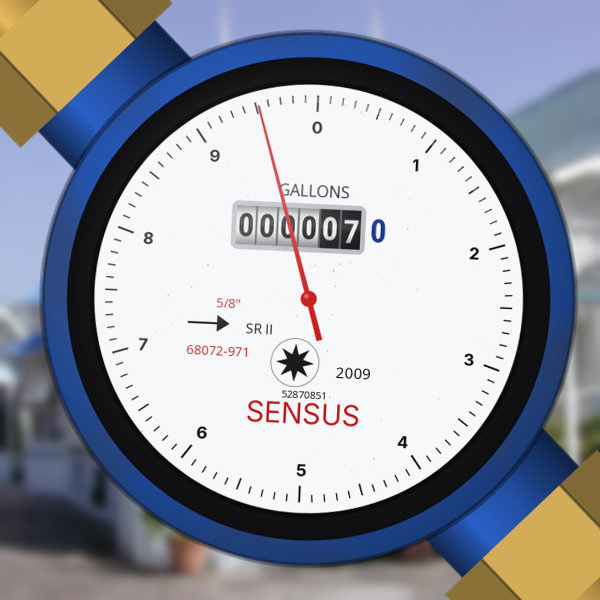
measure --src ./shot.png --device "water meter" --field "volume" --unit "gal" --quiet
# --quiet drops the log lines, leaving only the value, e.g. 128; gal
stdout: 69.5; gal
